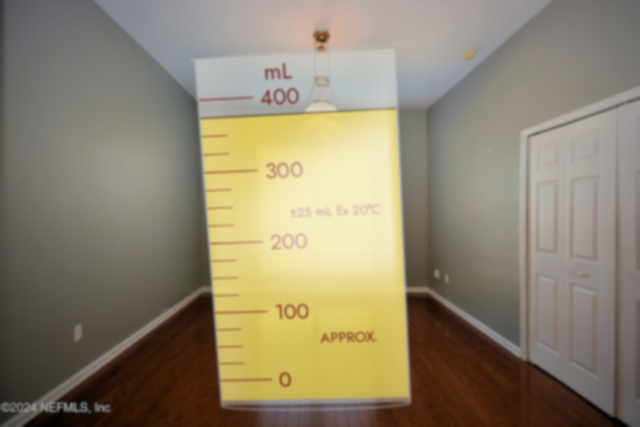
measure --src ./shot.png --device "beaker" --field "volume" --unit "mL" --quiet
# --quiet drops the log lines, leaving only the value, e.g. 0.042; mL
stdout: 375; mL
